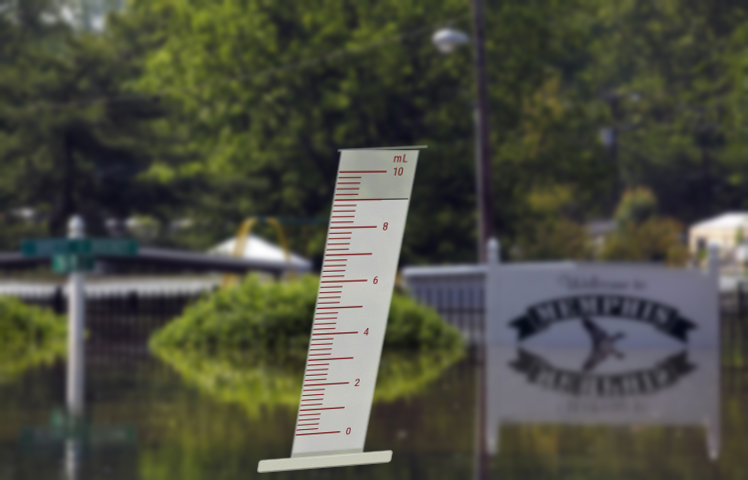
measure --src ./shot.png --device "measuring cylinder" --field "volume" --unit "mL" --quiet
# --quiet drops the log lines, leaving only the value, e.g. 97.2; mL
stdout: 9; mL
